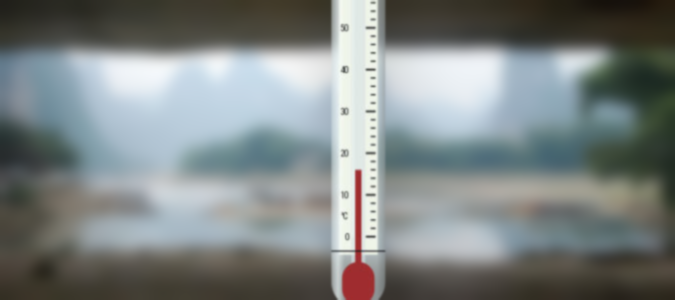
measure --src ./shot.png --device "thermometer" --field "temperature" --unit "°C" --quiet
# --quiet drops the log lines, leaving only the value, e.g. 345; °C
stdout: 16; °C
